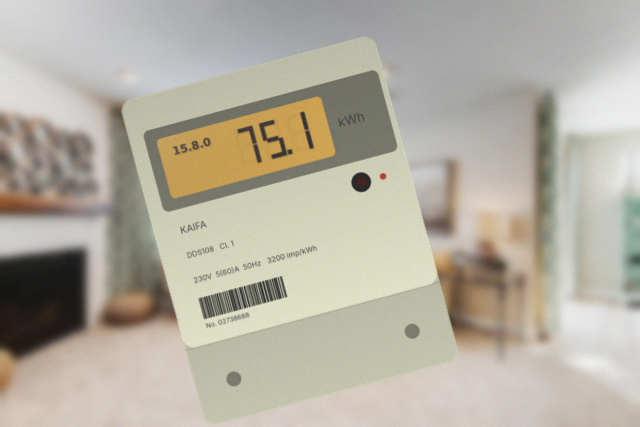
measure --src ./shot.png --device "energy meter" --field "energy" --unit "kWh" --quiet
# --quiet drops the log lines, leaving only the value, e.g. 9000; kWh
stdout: 75.1; kWh
